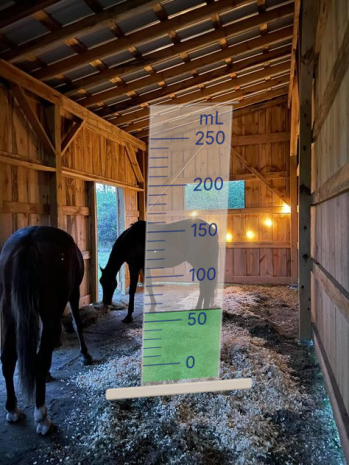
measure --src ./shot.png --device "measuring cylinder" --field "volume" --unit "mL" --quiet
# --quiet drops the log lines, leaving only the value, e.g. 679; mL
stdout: 60; mL
